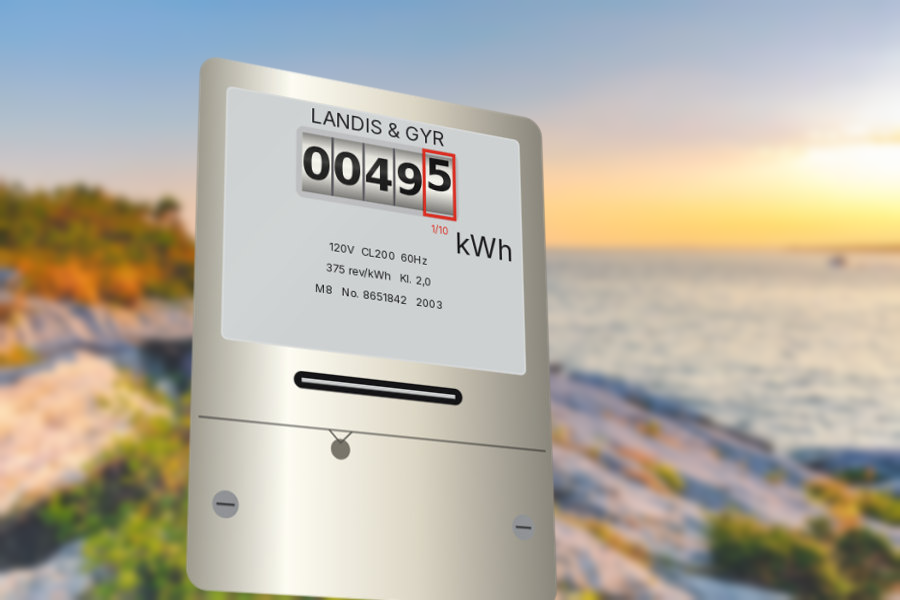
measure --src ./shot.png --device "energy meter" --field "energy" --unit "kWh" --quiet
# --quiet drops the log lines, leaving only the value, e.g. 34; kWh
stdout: 49.5; kWh
